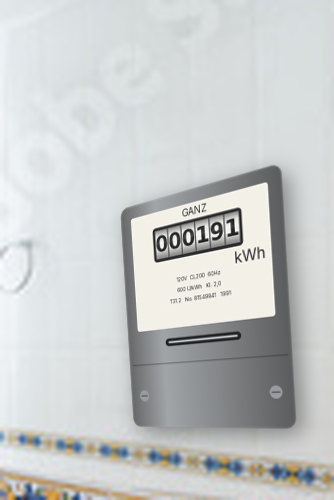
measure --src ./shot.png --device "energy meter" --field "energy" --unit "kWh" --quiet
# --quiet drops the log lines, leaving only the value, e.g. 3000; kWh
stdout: 191; kWh
